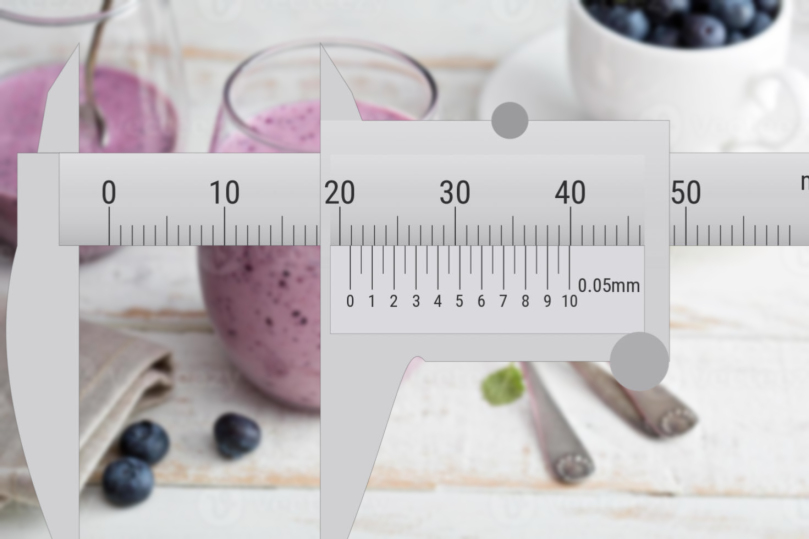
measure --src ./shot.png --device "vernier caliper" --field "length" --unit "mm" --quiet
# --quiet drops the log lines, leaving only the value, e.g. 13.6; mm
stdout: 20.9; mm
